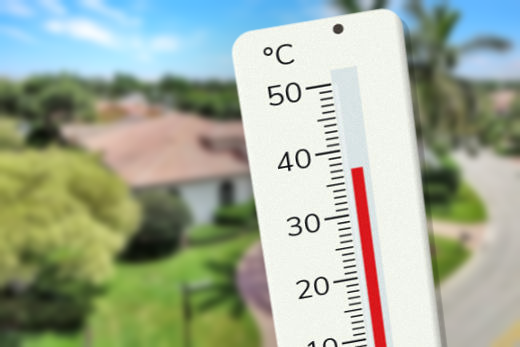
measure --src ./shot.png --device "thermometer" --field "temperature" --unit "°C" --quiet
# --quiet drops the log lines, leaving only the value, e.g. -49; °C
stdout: 37; °C
